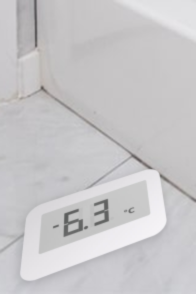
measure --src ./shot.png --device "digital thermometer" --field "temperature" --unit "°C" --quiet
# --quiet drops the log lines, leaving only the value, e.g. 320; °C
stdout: -6.3; °C
